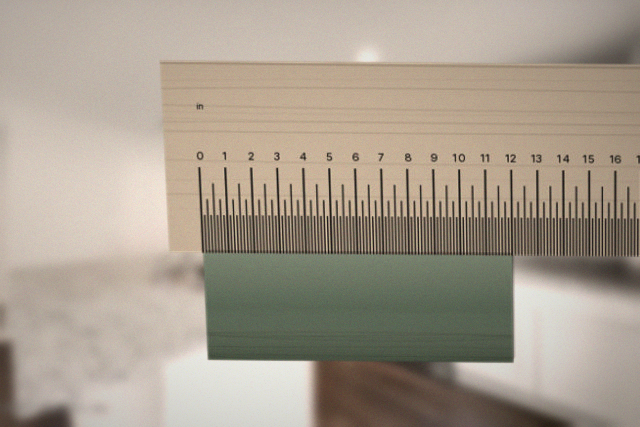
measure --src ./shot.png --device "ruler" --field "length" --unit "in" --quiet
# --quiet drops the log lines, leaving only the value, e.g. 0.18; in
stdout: 12; in
